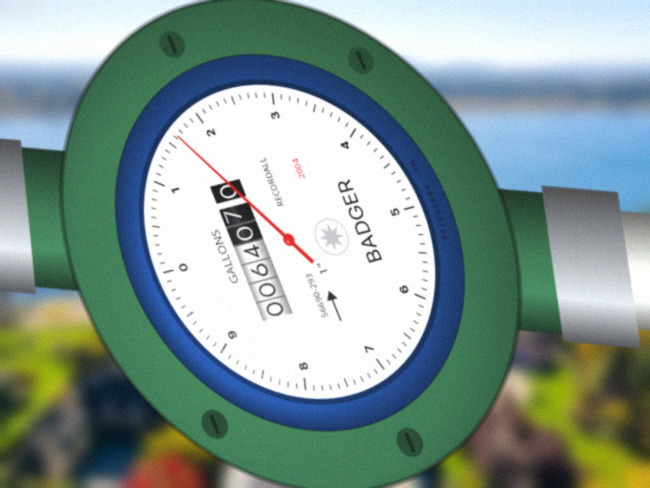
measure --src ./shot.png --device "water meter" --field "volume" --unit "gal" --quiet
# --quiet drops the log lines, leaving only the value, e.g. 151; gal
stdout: 64071.6; gal
